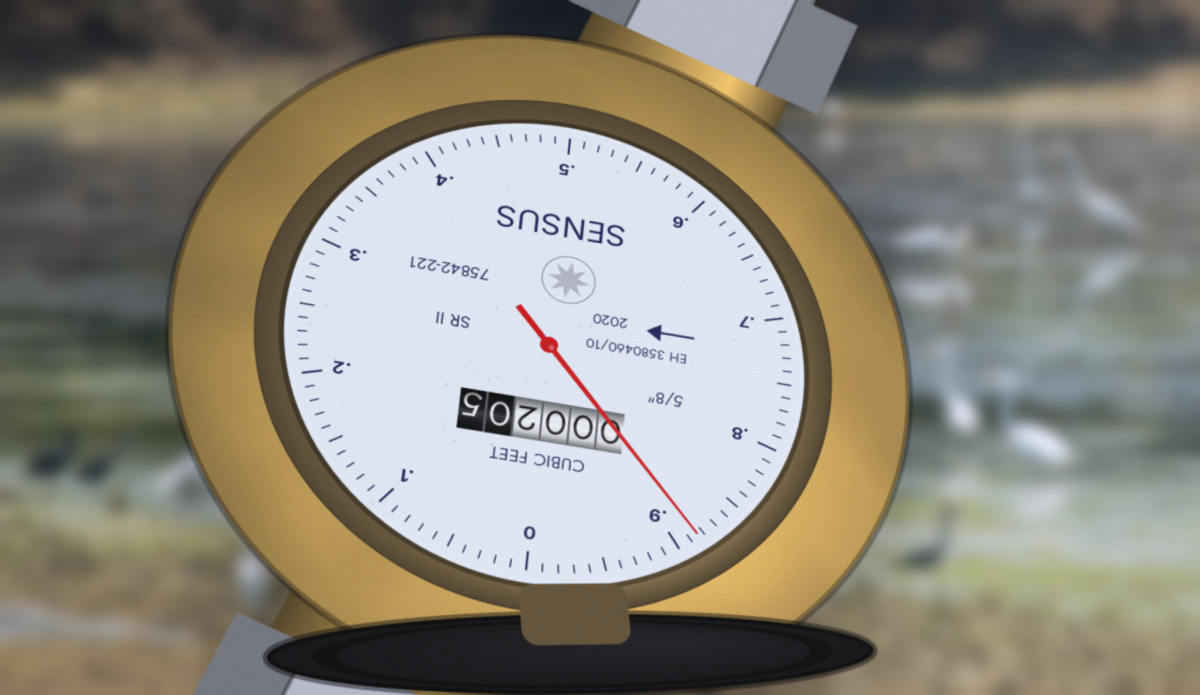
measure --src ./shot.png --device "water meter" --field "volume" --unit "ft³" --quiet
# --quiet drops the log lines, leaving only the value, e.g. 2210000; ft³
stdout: 204.88; ft³
